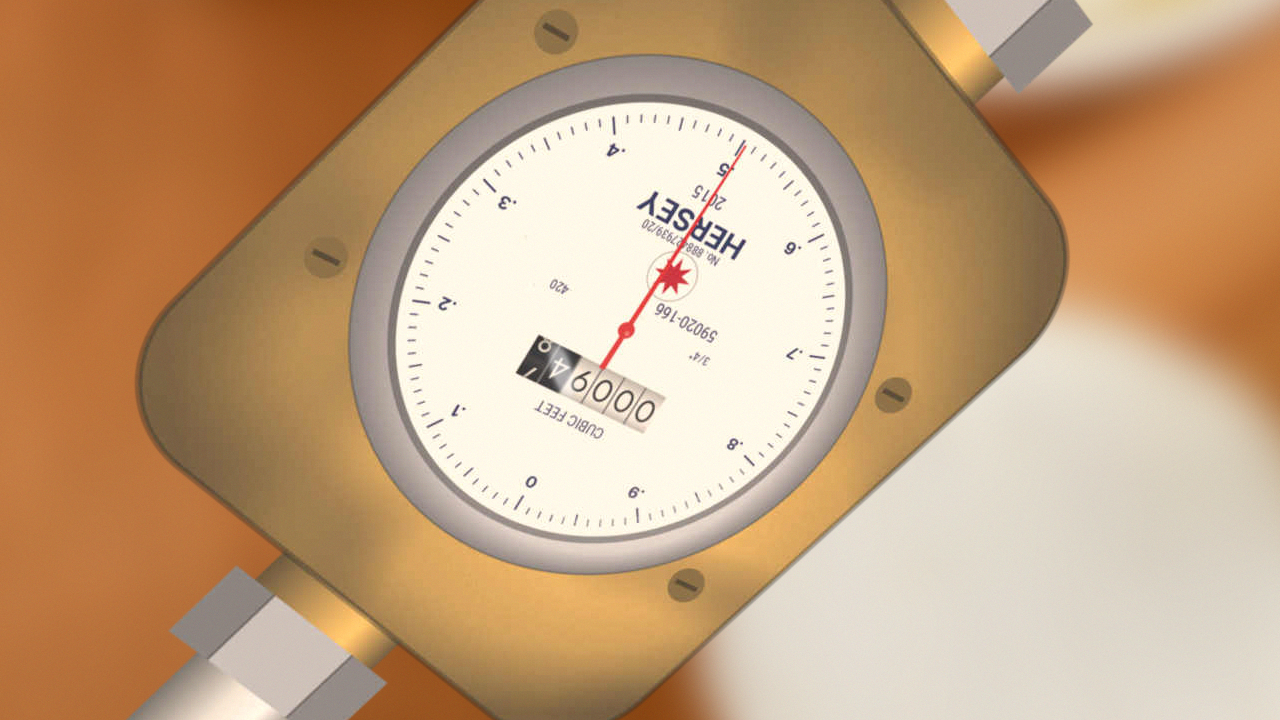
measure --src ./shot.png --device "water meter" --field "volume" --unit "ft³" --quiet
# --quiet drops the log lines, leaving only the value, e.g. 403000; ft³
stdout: 947.50; ft³
